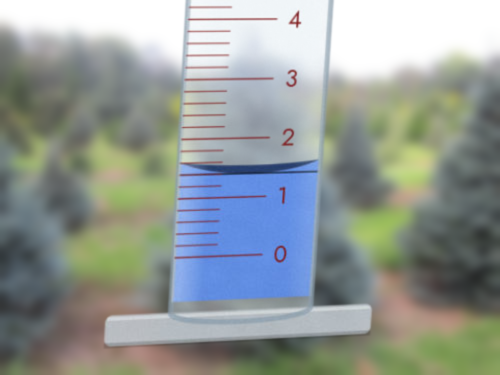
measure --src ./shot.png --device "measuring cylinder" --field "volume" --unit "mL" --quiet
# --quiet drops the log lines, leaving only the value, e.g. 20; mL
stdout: 1.4; mL
